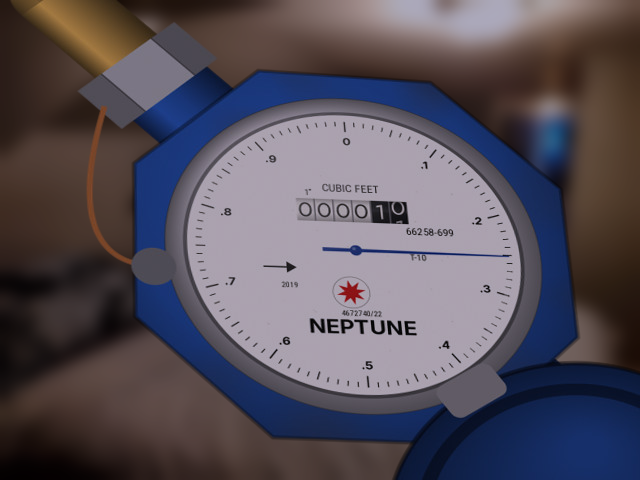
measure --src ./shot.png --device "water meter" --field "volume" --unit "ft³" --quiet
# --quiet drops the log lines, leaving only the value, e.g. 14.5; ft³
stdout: 10.25; ft³
